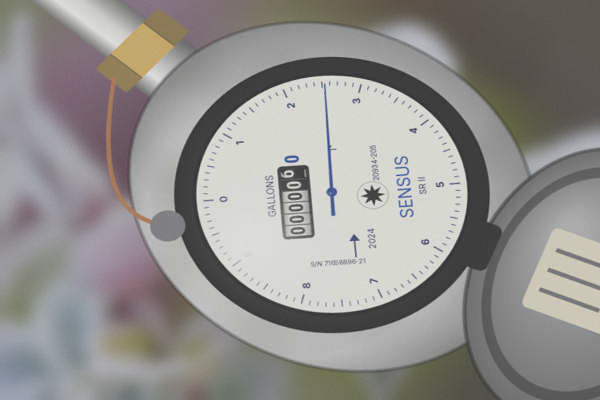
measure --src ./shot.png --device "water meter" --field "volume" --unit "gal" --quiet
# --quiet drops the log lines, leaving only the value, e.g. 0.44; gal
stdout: 62.5; gal
